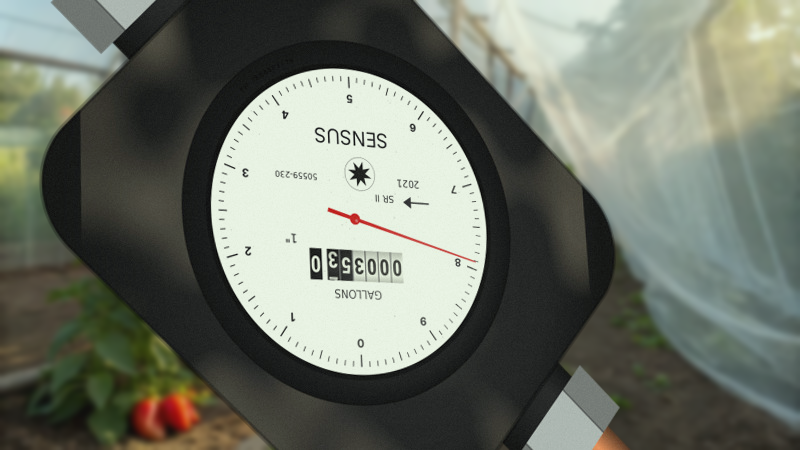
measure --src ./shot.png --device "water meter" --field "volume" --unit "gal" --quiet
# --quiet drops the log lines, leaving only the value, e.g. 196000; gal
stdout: 3527.9; gal
